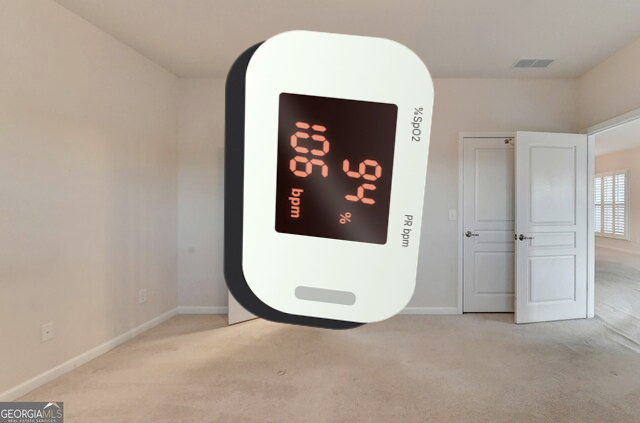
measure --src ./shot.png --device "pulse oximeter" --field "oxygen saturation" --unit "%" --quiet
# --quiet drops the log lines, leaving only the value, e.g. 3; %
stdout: 94; %
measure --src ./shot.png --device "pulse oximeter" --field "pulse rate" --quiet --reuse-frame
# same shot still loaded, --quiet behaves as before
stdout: 106; bpm
